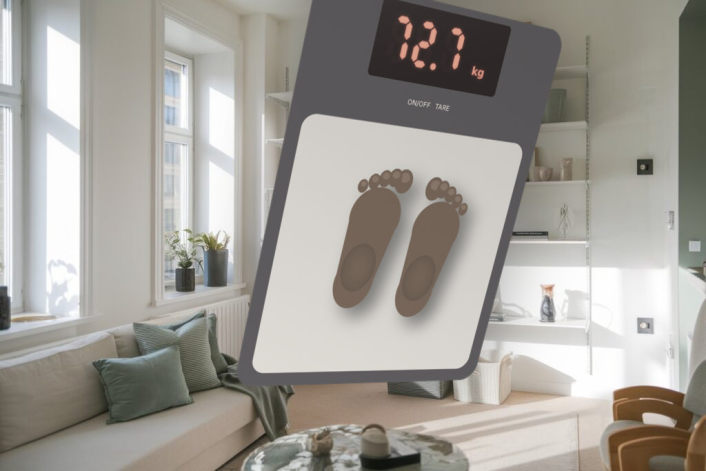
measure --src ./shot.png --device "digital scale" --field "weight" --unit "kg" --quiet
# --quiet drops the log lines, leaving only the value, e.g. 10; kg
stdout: 72.7; kg
